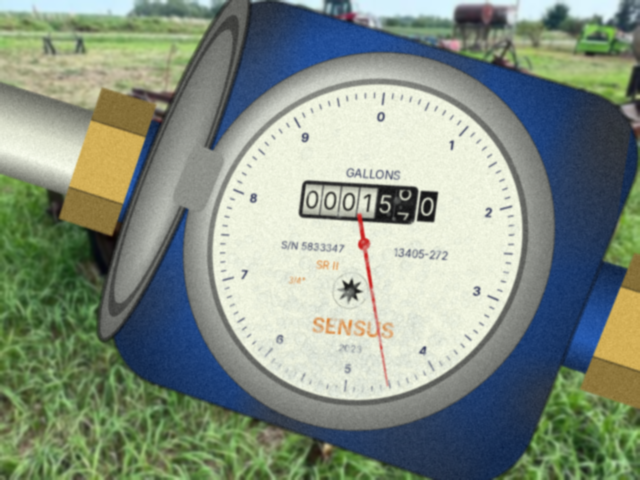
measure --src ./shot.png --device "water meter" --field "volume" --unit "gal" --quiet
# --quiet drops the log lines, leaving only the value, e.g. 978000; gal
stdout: 1564.5; gal
